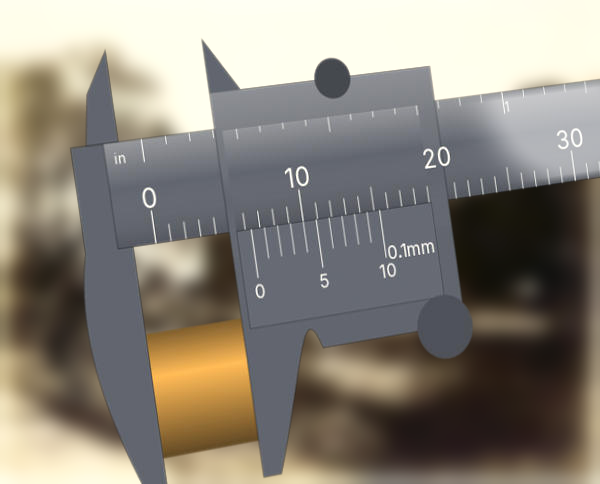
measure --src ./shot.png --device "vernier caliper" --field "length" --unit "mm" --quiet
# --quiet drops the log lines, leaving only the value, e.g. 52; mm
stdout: 6.4; mm
